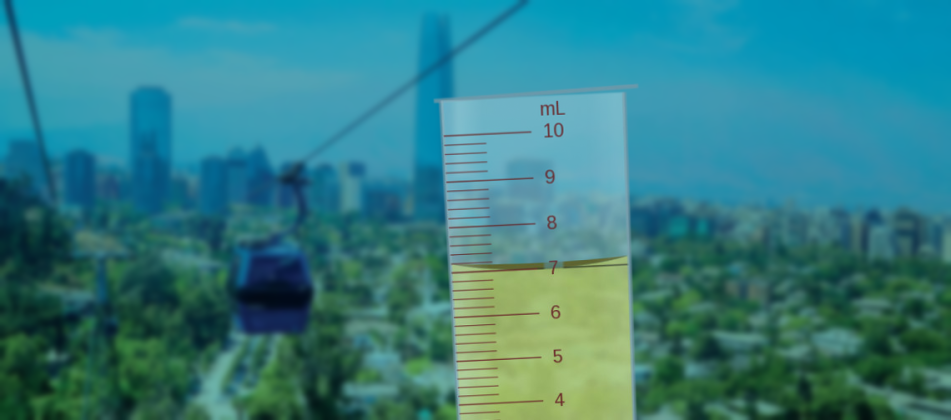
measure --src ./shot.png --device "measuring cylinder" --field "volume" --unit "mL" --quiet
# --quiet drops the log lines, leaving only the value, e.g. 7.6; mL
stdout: 7; mL
